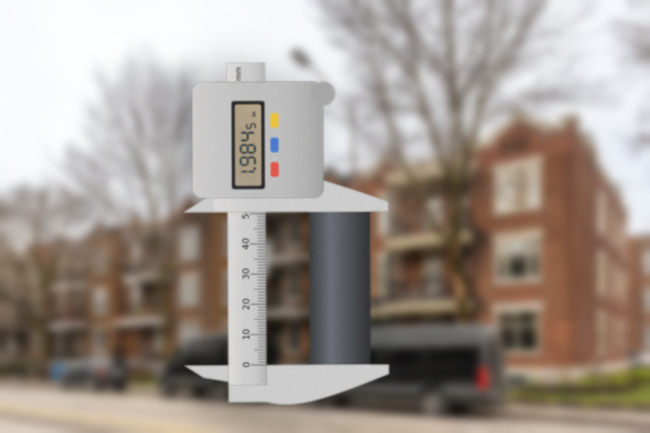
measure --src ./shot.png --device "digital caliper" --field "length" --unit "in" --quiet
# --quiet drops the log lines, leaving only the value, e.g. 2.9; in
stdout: 1.9845; in
